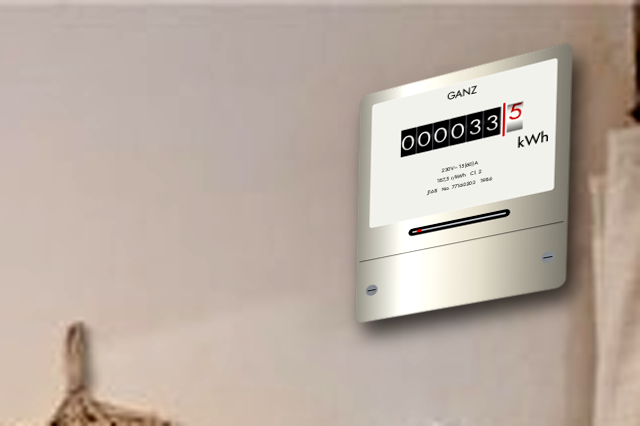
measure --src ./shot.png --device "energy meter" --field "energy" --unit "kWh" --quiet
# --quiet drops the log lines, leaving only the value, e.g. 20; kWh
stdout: 33.5; kWh
